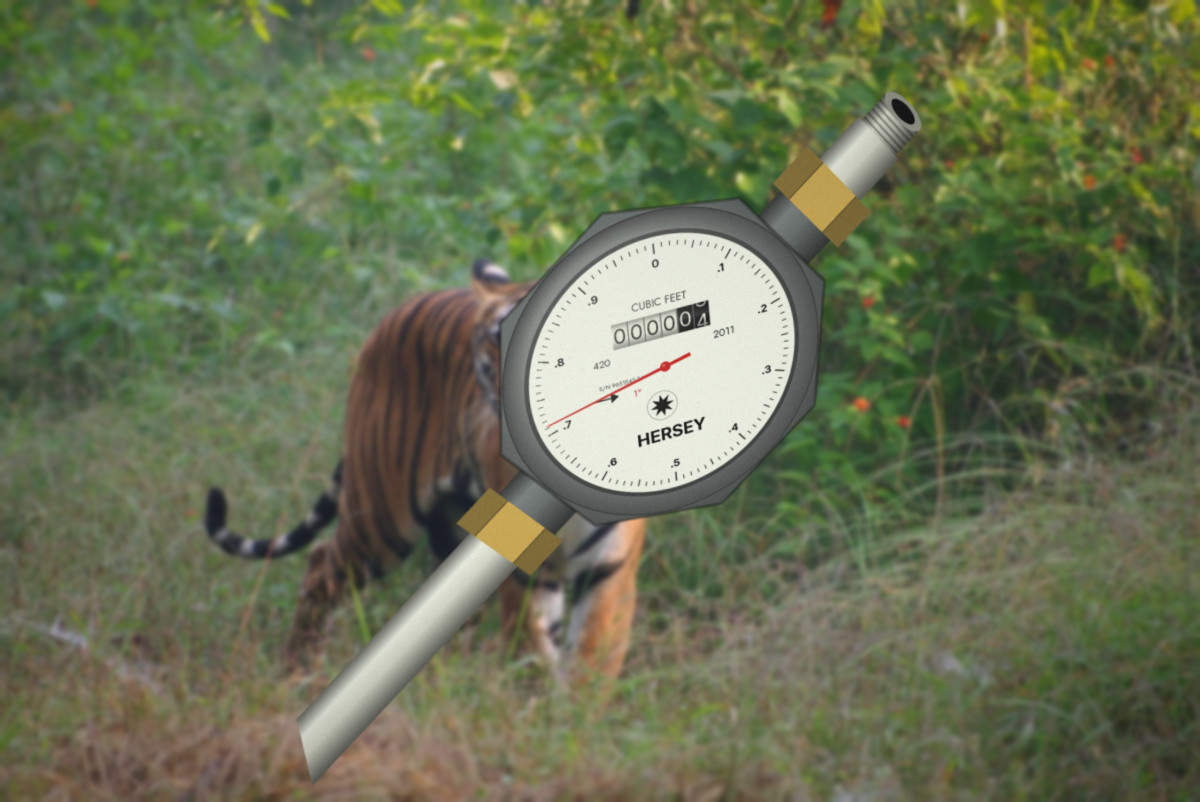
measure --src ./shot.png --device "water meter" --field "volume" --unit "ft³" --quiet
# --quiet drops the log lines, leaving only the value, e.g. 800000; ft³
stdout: 3.71; ft³
